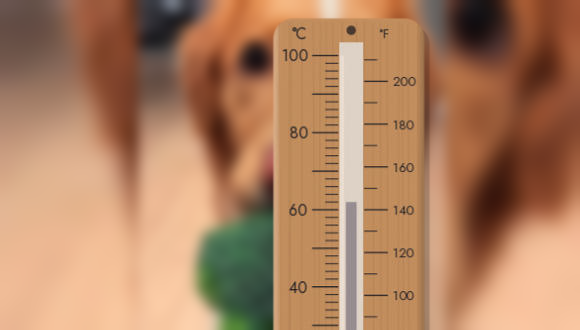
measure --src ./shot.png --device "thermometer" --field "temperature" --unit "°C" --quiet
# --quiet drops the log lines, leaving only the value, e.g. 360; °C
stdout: 62; °C
